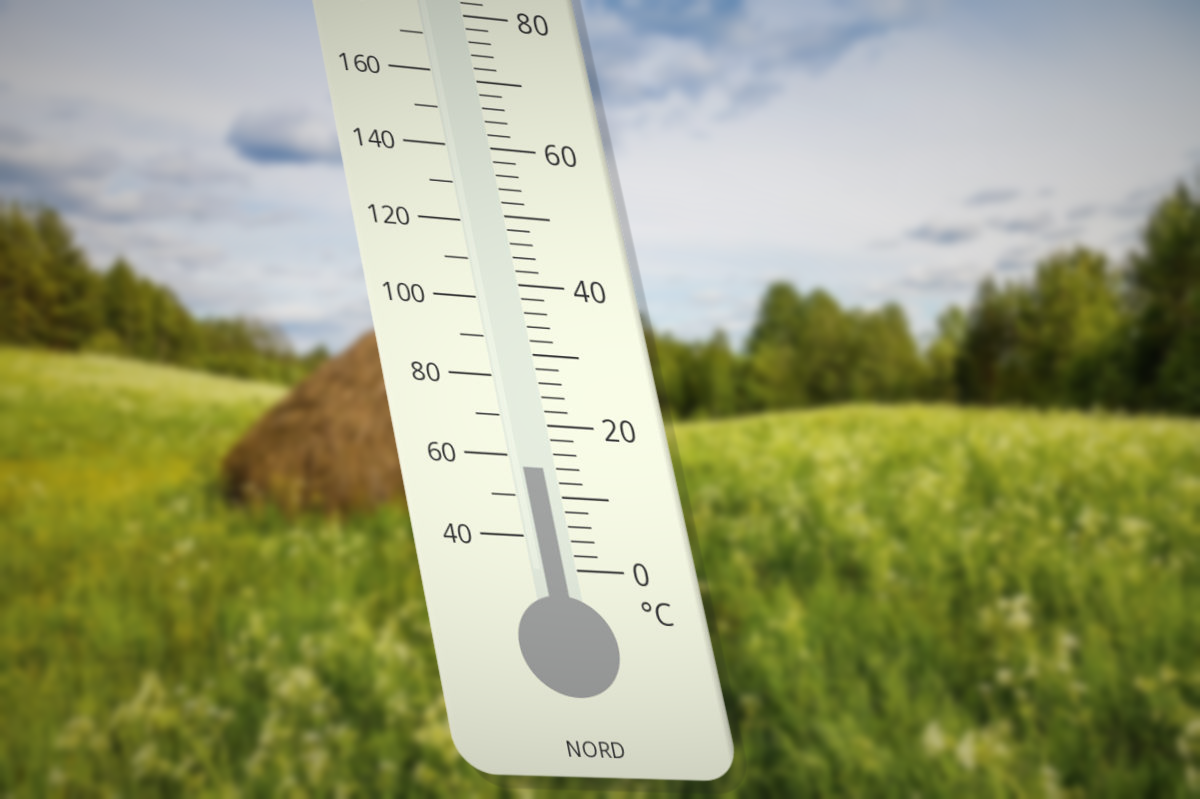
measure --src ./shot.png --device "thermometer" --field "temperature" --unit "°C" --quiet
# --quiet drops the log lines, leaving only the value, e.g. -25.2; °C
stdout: 14; °C
